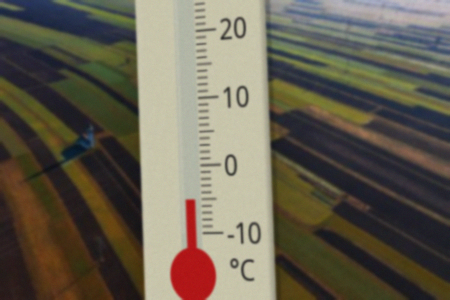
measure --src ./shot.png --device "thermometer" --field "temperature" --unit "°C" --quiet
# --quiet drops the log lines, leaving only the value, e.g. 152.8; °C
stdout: -5; °C
